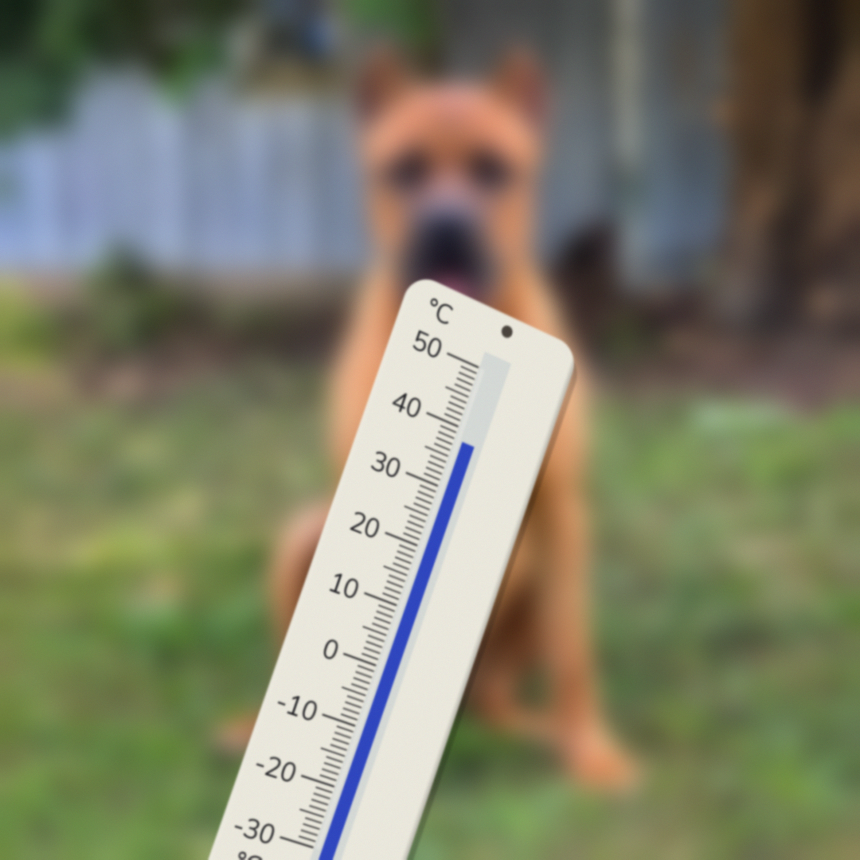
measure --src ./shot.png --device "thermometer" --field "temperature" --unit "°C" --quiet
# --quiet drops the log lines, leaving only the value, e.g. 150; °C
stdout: 38; °C
